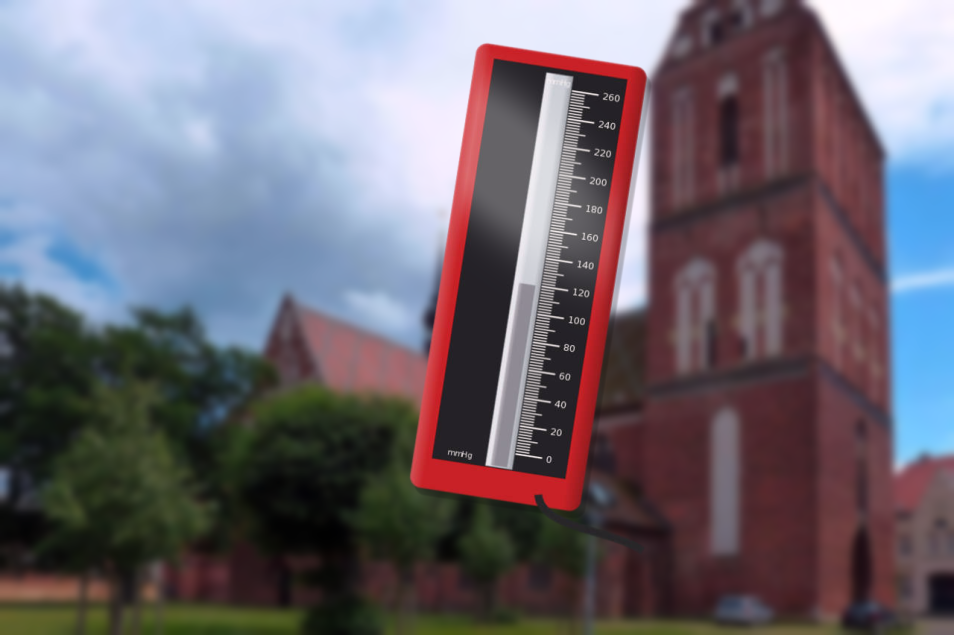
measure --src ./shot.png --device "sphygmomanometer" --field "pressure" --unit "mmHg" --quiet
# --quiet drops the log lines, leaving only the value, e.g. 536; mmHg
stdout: 120; mmHg
